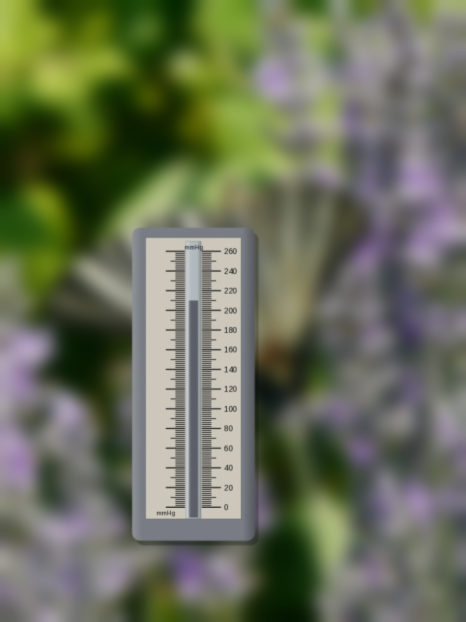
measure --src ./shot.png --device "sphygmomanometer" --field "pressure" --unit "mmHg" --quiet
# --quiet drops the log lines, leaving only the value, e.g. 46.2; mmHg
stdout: 210; mmHg
